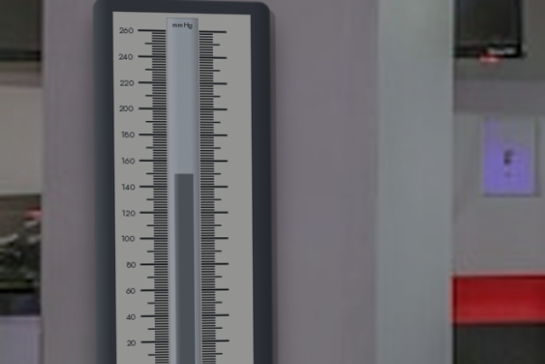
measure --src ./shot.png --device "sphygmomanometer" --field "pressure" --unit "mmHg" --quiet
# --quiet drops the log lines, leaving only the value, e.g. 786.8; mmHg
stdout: 150; mmHg
